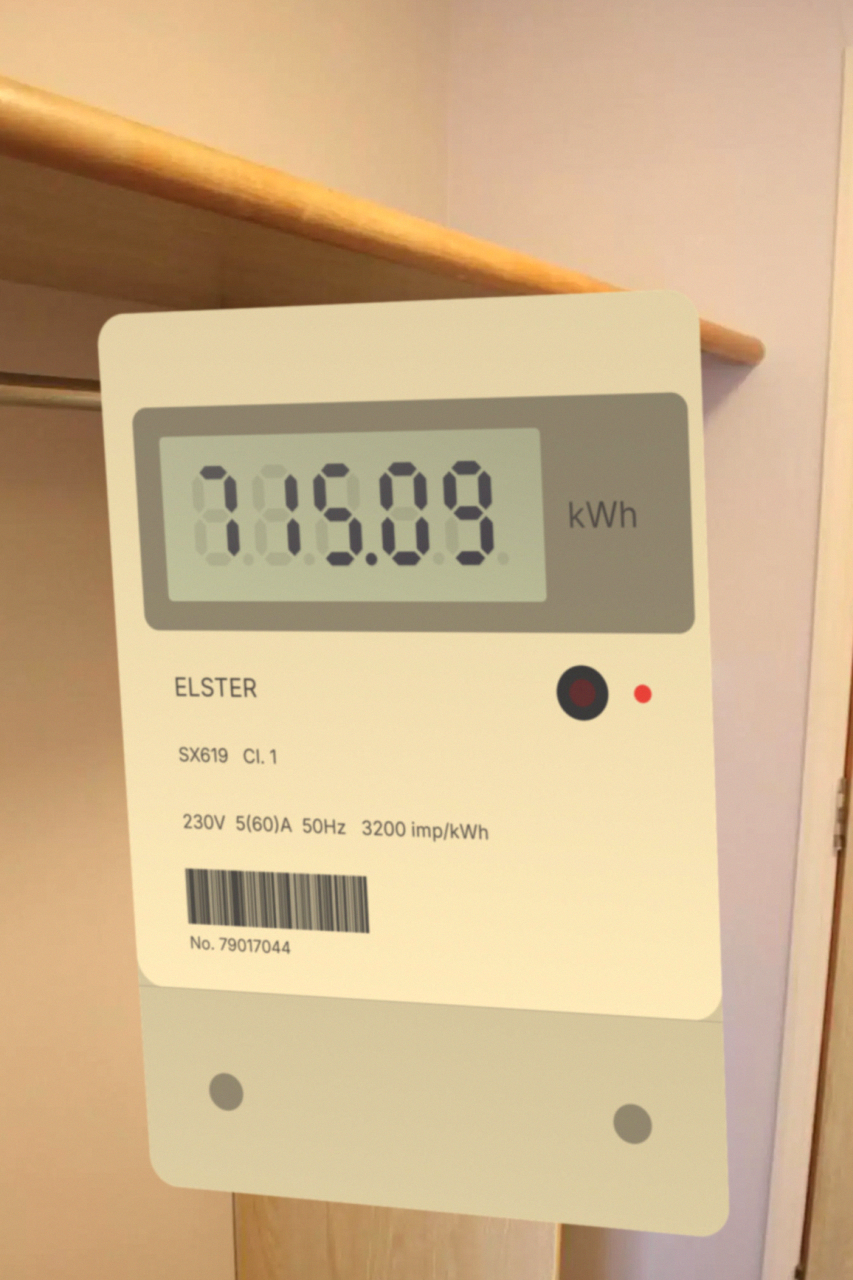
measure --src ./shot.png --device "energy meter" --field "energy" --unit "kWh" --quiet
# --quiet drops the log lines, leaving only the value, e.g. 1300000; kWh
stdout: 715.09; kWh
